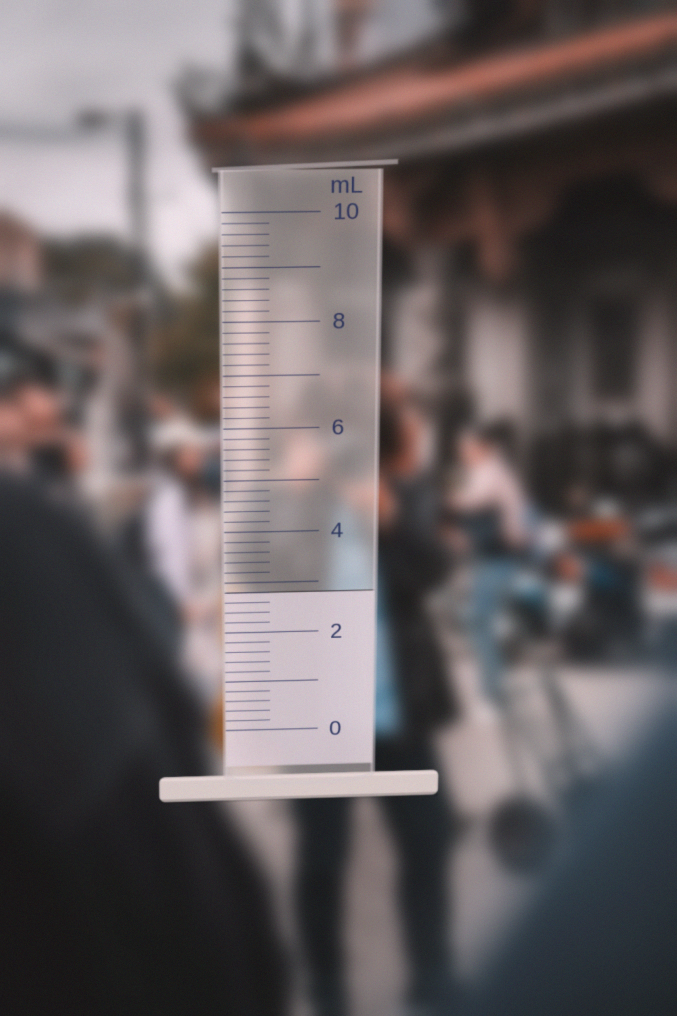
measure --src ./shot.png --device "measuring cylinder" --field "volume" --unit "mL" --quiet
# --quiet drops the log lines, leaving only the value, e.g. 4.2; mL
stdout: 2.8; mL
